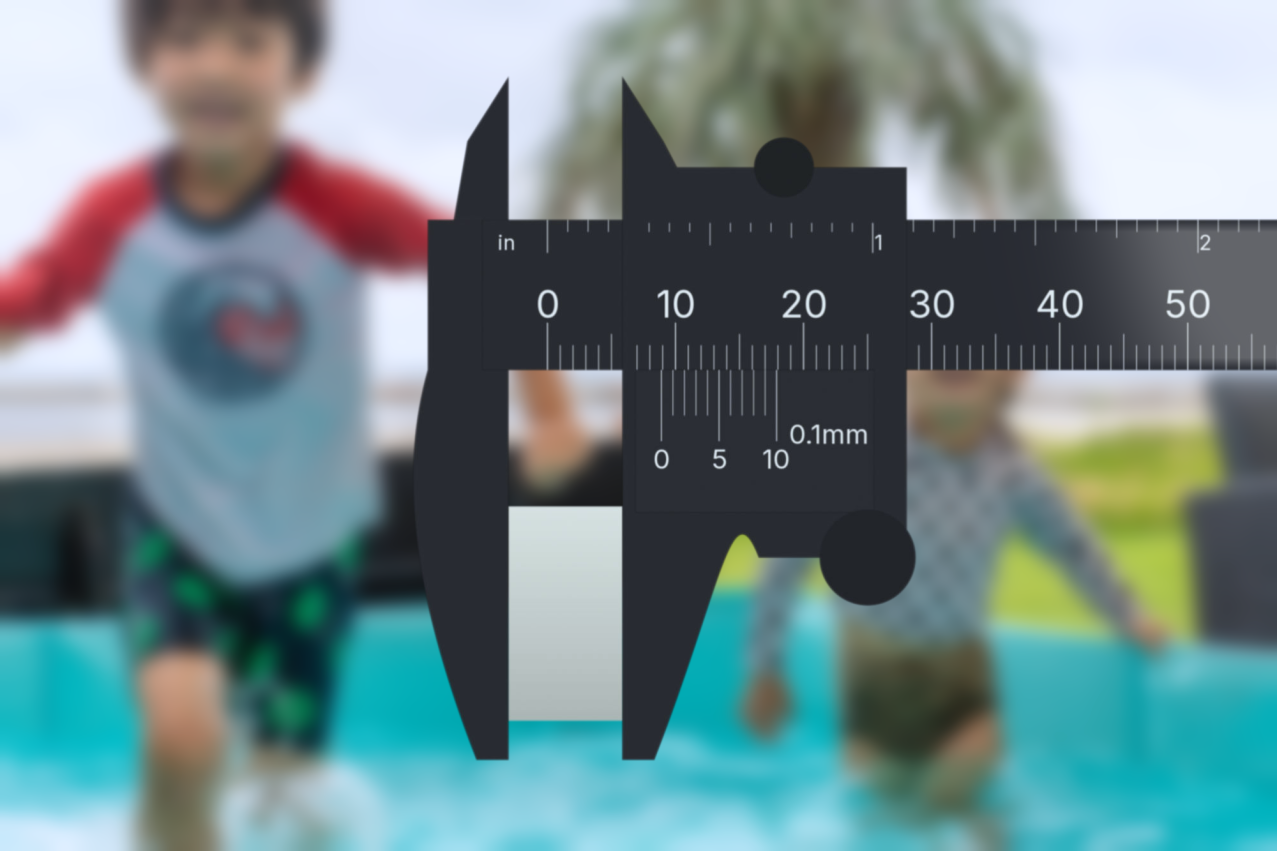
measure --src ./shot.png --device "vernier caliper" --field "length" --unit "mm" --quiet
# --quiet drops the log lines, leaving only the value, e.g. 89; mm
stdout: 8.9; mm
